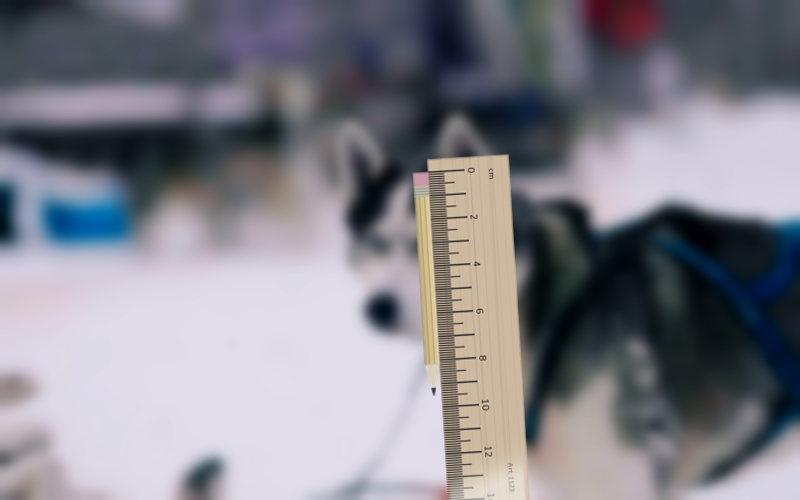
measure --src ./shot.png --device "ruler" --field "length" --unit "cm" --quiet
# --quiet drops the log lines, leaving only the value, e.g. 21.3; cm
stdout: 9.5; cm
